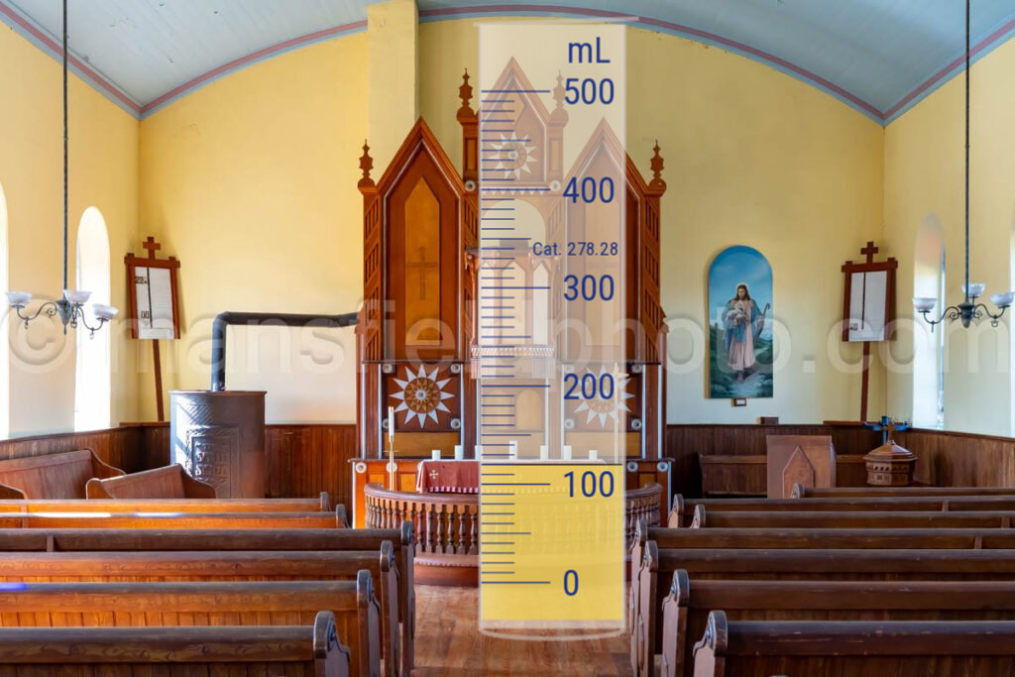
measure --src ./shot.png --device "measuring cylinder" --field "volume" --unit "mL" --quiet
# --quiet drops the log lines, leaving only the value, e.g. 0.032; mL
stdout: 120; mL
